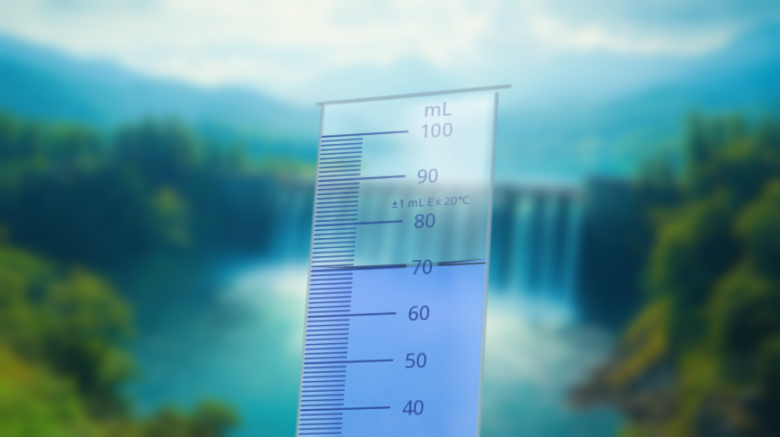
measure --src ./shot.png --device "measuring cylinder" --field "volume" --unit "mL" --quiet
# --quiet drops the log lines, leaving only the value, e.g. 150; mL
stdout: 70; mL
